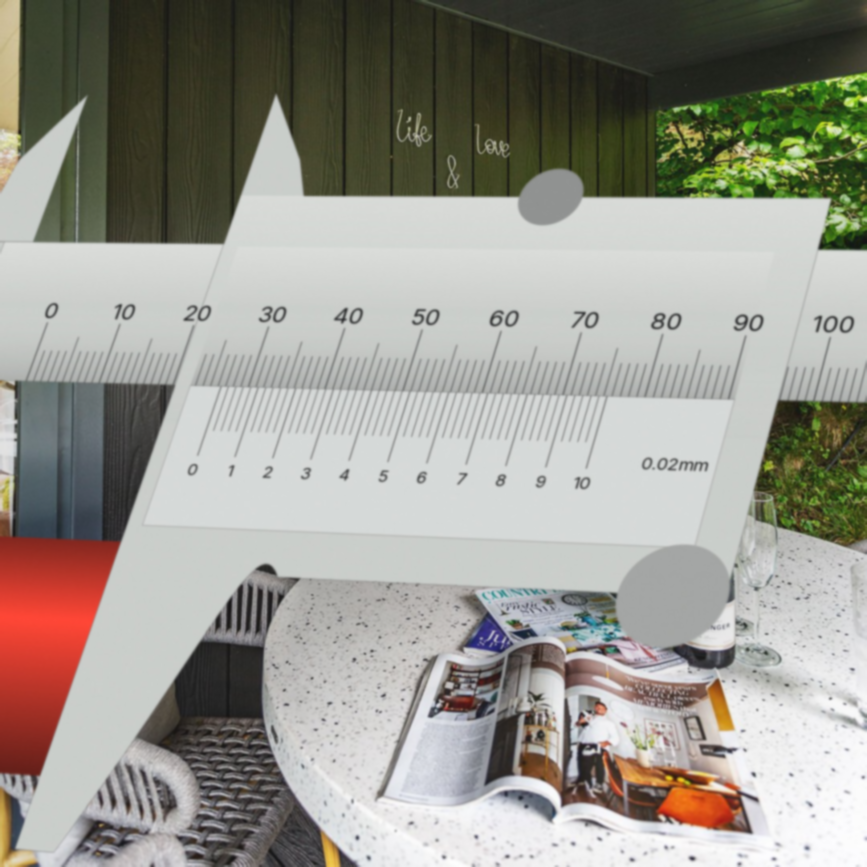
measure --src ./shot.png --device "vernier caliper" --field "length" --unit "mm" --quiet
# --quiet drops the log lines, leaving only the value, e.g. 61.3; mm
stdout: 26.4; mm
